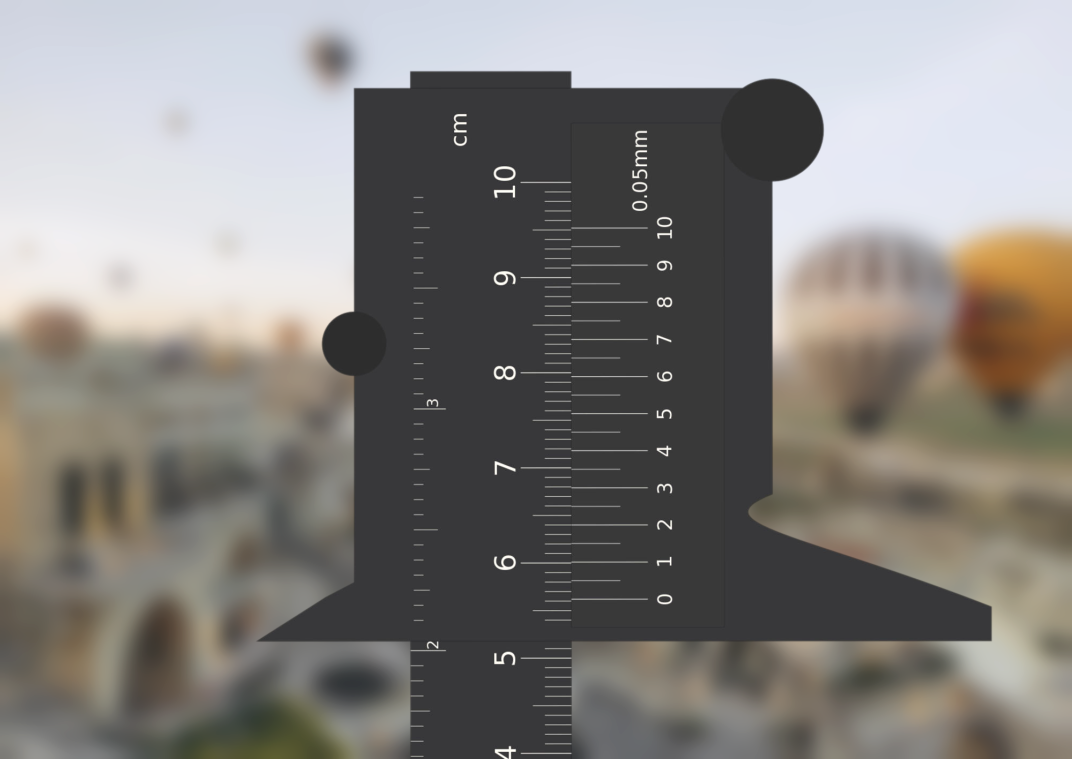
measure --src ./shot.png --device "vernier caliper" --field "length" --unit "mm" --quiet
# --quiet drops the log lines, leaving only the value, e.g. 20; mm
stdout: 56.2; mm
